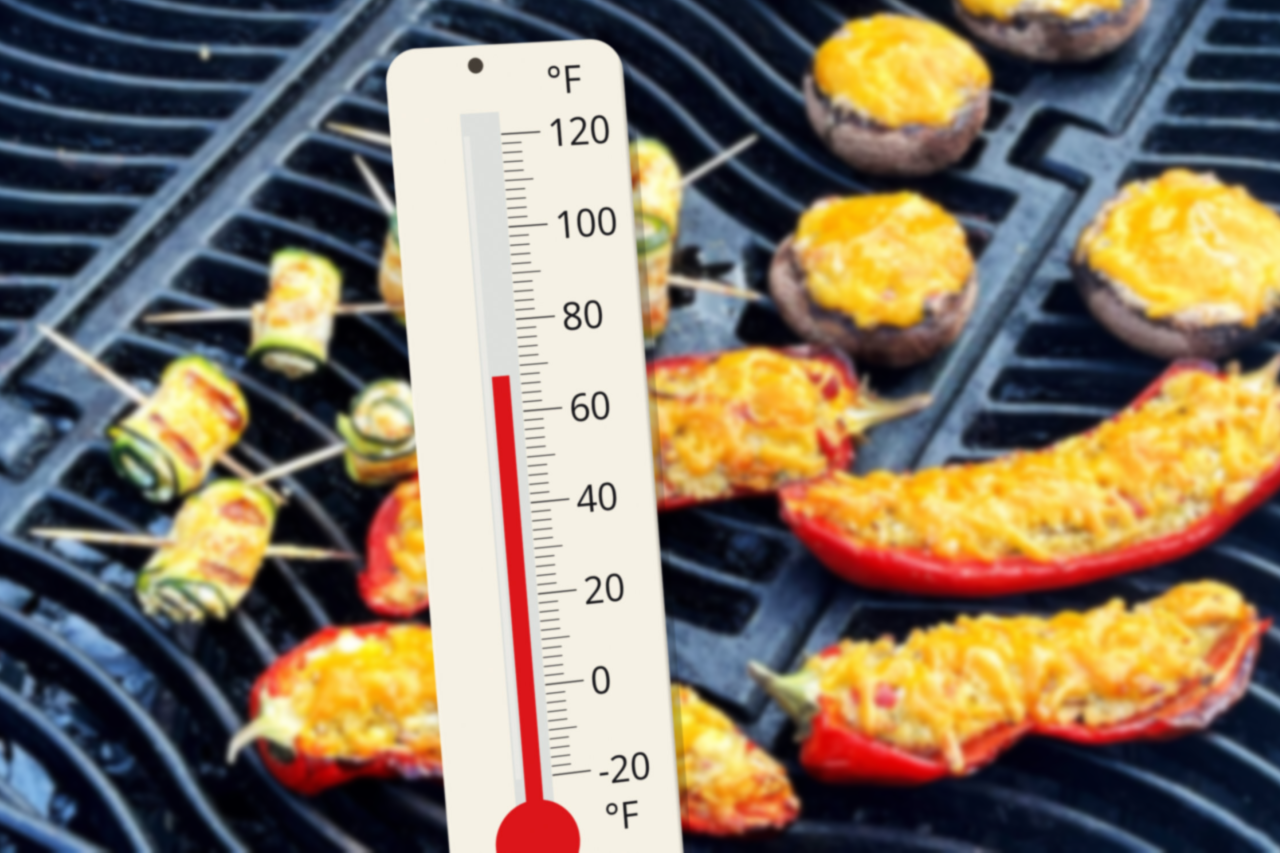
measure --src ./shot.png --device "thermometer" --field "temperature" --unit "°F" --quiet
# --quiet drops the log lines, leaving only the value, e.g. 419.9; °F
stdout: 68; °F
